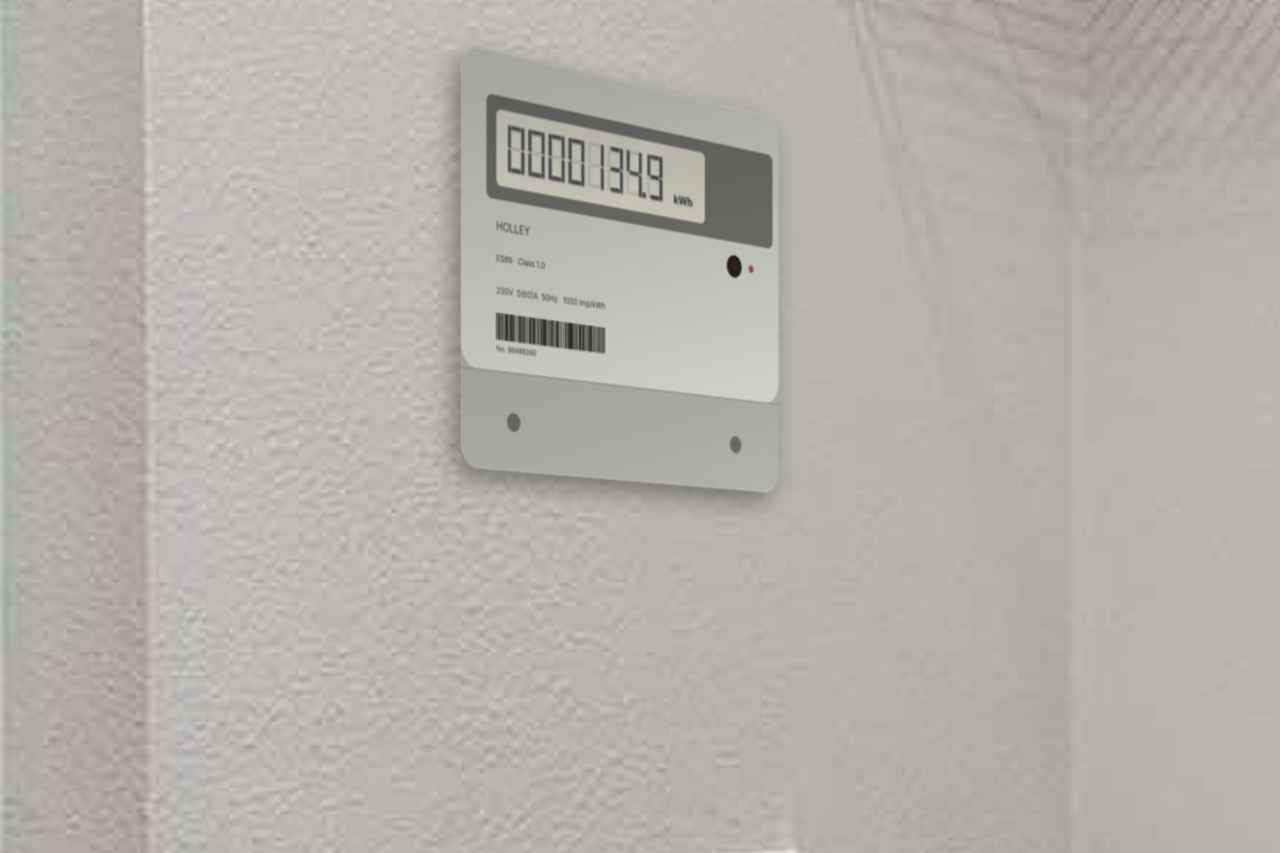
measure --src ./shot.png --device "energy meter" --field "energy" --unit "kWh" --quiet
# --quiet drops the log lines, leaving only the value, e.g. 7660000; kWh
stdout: 134.9; kWh
